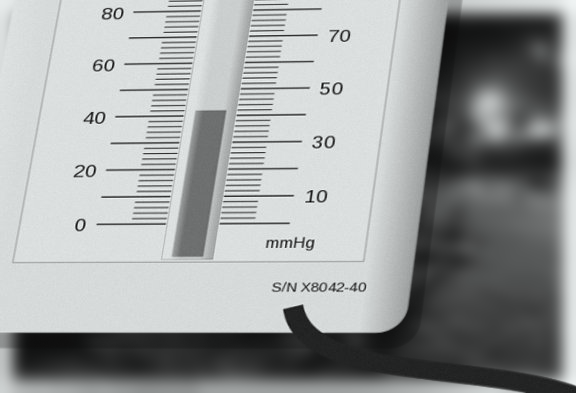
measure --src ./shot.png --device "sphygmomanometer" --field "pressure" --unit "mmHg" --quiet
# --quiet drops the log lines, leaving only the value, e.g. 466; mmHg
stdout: 42; mmHg
